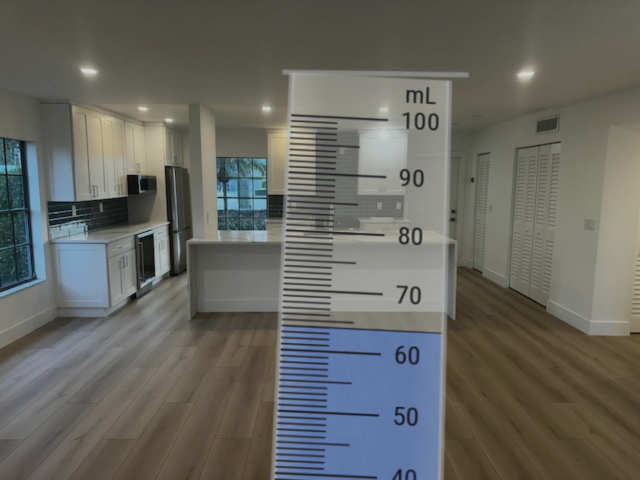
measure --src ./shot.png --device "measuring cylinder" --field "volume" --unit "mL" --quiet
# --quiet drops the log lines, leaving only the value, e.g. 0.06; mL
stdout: 64; mL
